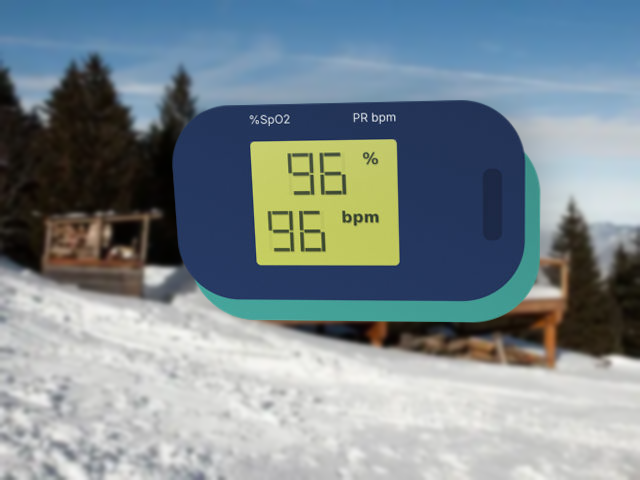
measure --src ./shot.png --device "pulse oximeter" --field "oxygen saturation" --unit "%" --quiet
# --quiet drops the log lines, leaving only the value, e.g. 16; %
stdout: 96; %
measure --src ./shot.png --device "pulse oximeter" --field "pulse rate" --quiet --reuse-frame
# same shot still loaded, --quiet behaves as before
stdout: 96; bpm
